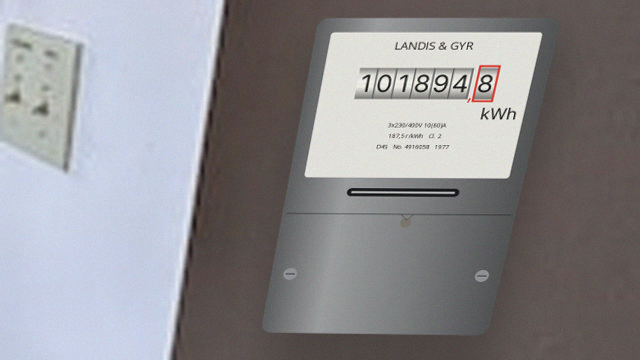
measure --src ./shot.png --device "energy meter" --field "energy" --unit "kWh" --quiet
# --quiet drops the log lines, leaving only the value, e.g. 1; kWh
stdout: 101894.8; kWh
